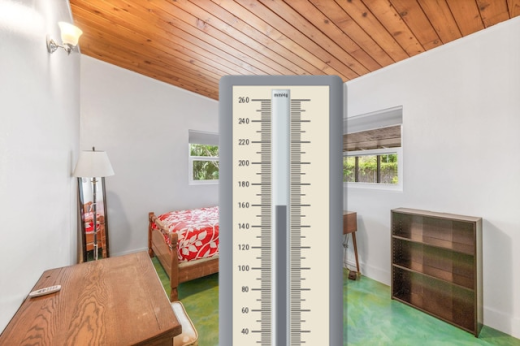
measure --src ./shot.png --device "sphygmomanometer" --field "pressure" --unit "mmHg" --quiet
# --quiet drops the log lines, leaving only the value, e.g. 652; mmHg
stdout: 160; mmHg
